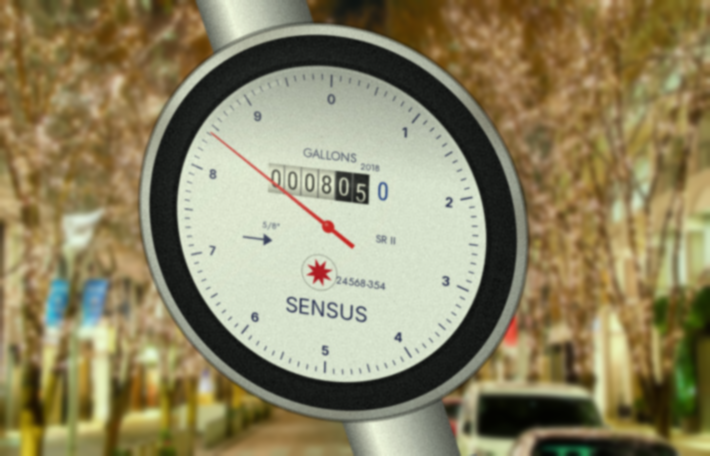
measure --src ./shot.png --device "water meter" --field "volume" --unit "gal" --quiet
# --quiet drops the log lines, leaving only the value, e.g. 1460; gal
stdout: 8048.4; gal
